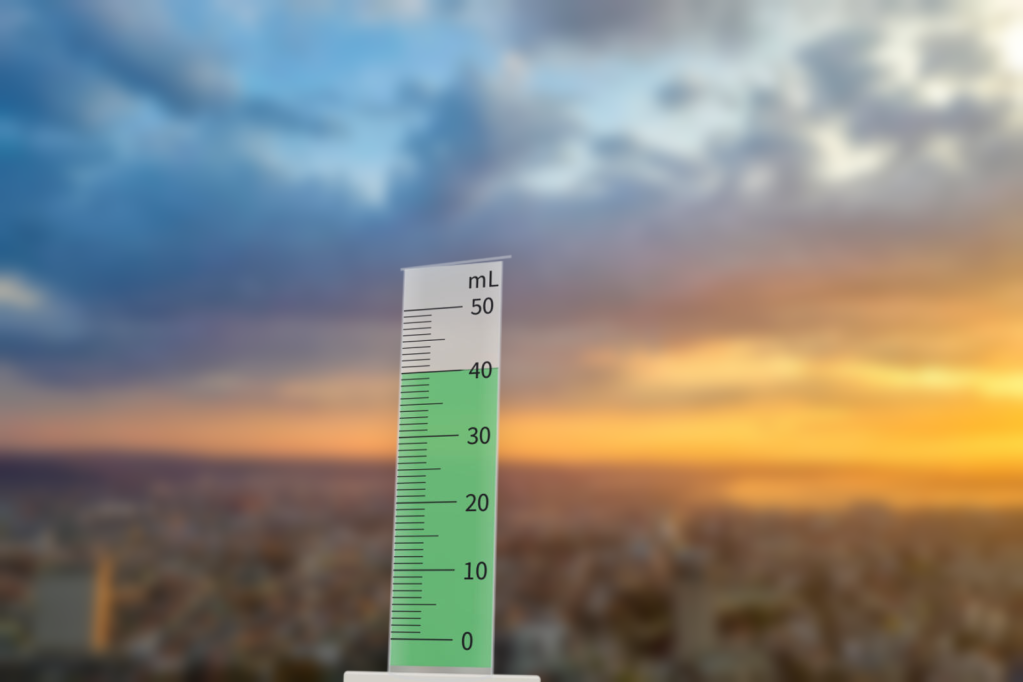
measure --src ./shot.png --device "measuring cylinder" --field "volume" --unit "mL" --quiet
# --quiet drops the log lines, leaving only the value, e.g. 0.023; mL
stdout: 40; mL
